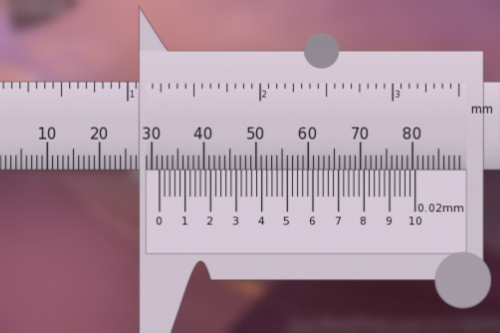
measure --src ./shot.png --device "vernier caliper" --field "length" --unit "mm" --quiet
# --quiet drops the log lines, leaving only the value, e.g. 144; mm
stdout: 31.5; mm
